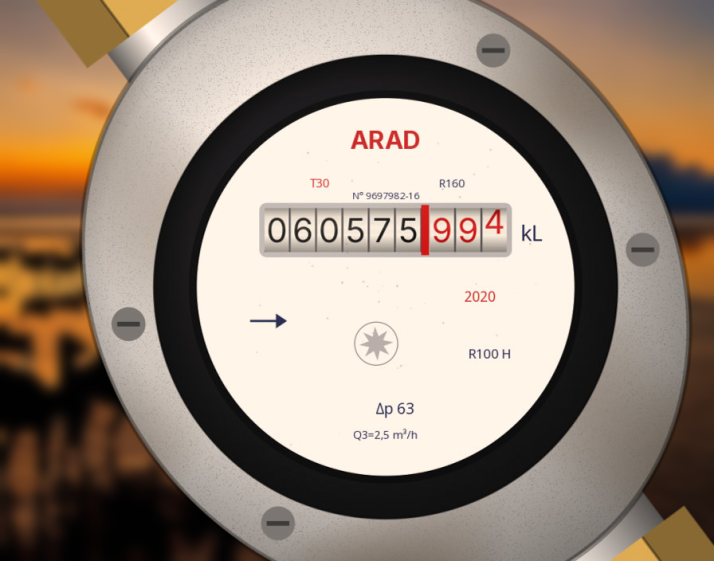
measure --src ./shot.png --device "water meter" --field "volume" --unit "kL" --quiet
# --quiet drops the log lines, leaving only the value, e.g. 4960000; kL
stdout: 60575.994; kL
